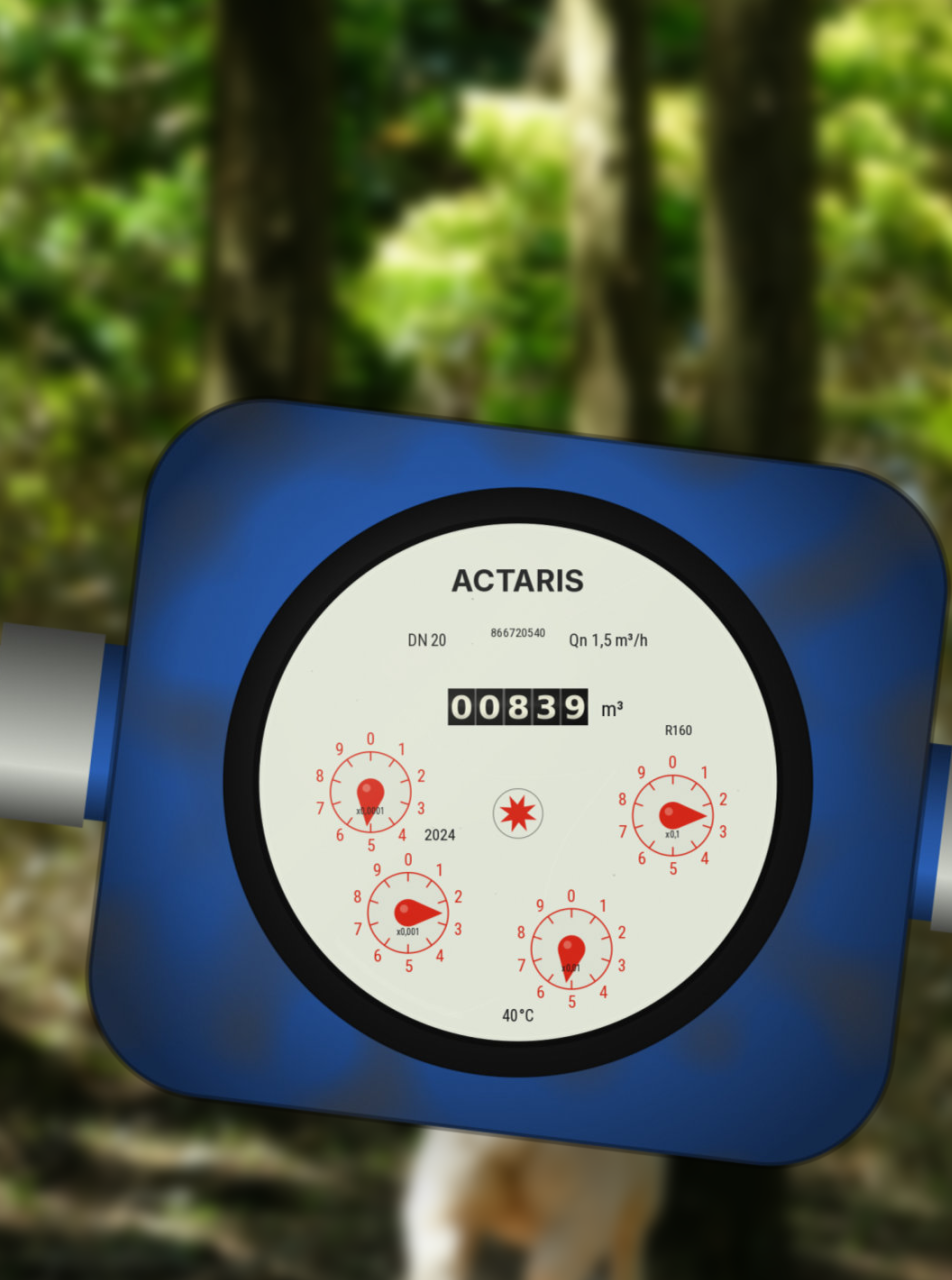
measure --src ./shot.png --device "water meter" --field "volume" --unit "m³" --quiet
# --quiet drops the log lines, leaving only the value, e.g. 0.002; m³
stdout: 839.2525; m³
